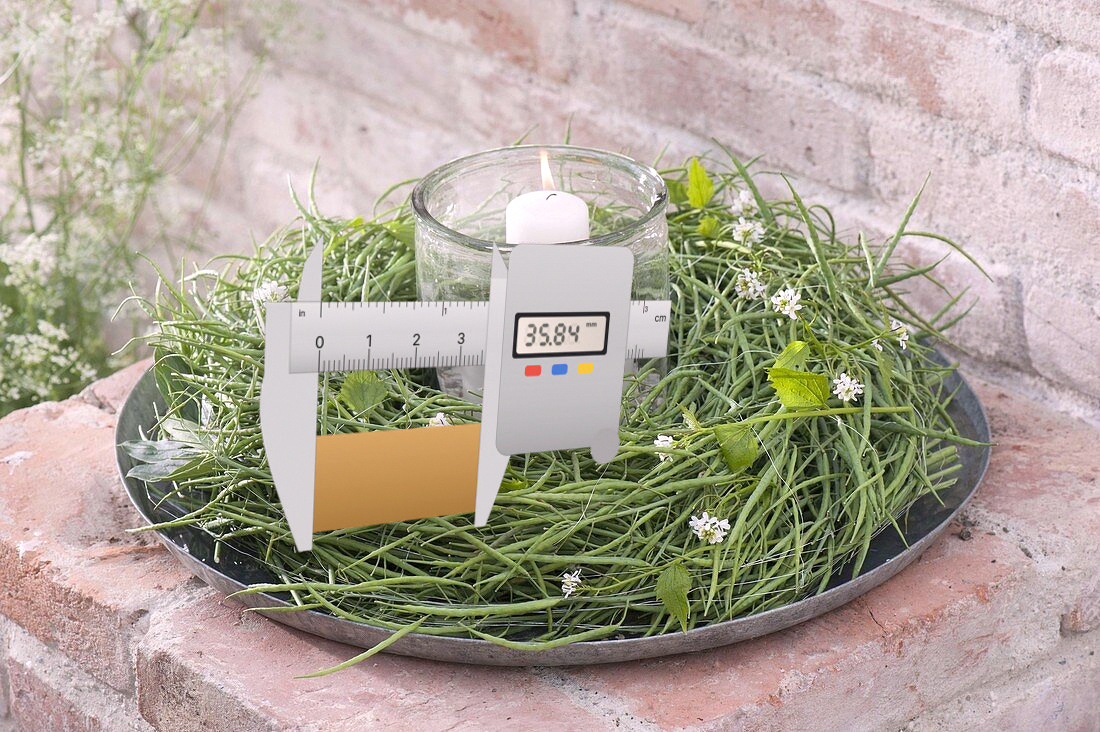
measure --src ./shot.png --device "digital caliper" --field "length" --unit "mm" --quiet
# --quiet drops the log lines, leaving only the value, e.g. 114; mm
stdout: 35.84; mm
